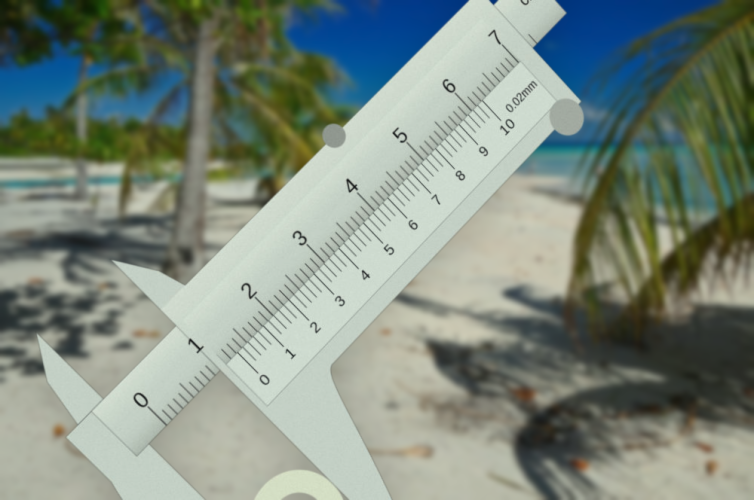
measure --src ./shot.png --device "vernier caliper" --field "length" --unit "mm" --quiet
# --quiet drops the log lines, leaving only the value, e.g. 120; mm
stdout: 13.2; mm
